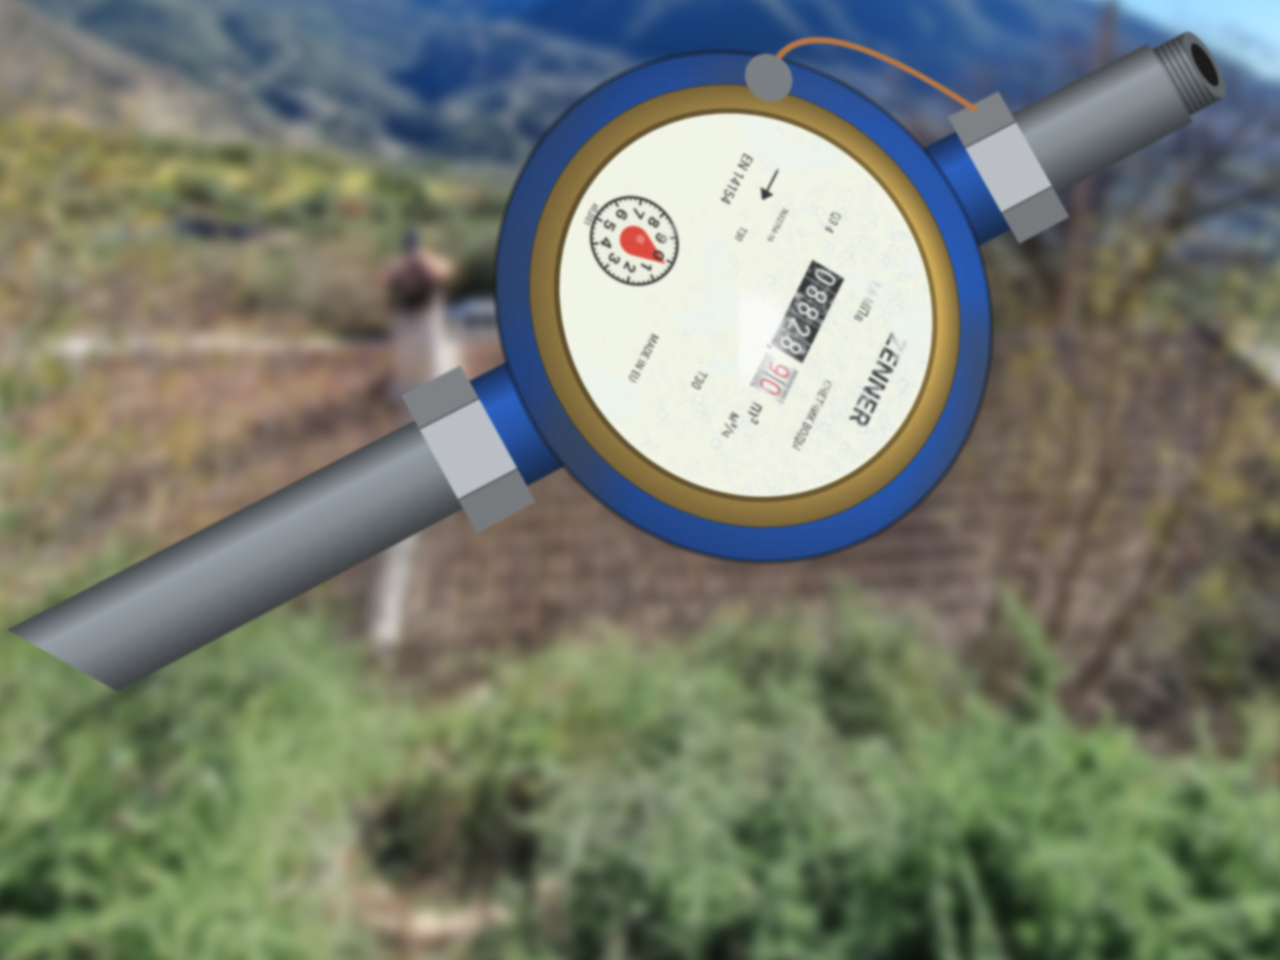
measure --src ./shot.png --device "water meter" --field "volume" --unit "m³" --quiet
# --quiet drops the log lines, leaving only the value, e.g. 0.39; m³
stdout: 8828.900; m³
